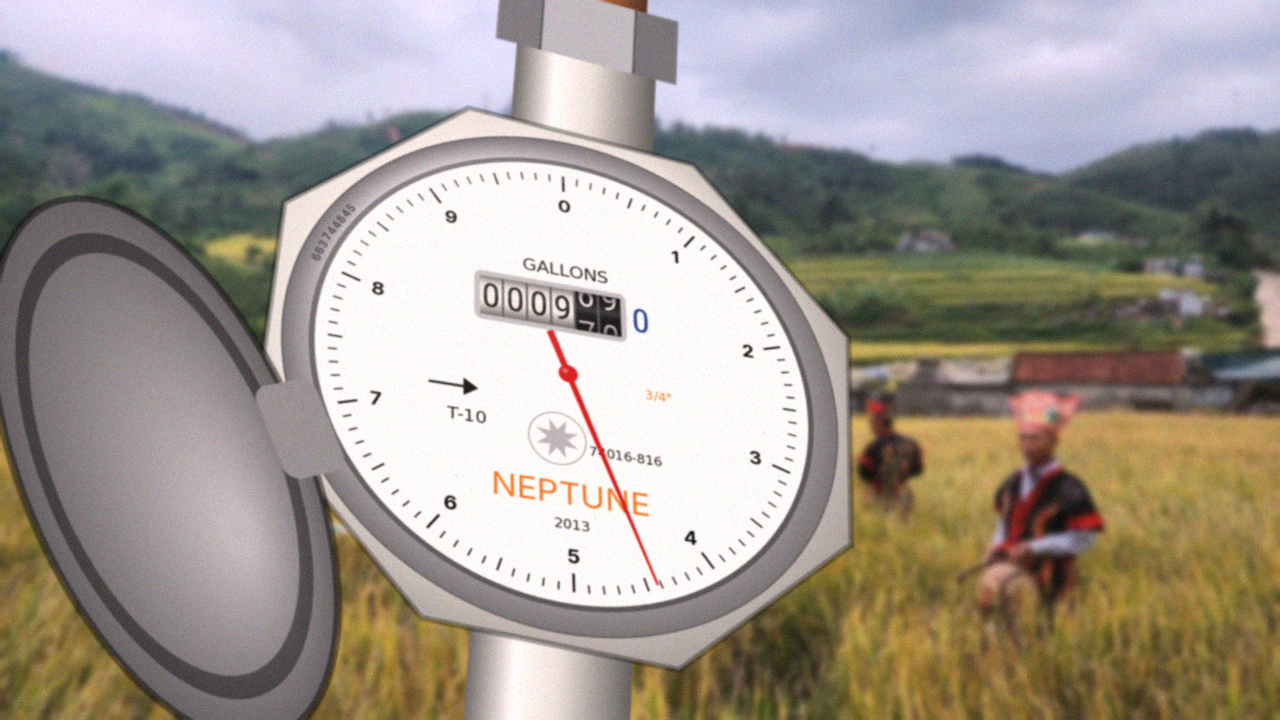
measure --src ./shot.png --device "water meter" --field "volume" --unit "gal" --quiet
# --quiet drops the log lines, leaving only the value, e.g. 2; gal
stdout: 9694.4; gal
